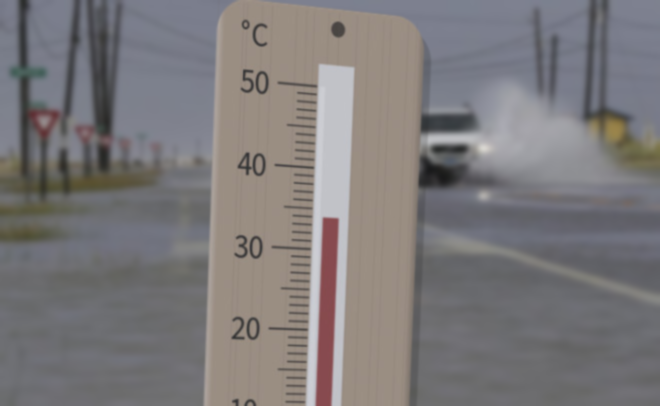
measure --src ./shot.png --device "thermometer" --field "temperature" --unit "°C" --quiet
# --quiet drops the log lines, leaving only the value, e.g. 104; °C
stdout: 34; °C
